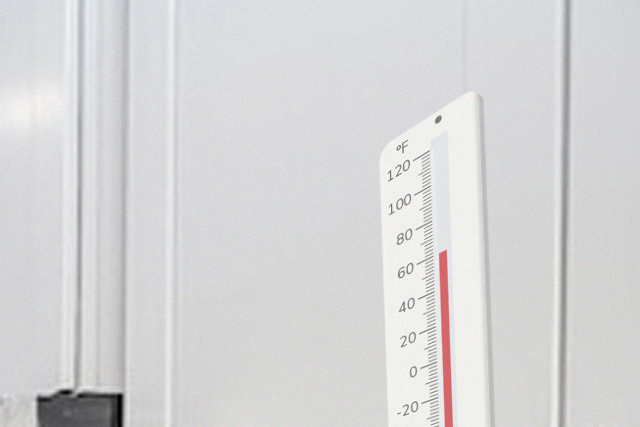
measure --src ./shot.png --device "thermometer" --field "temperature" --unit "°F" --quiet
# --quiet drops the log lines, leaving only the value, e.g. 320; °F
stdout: 60; °F
